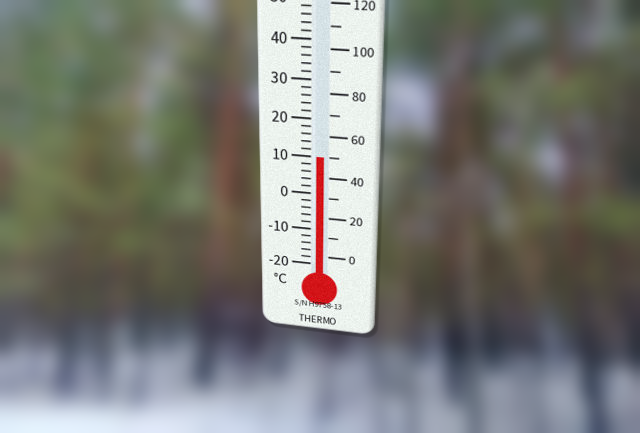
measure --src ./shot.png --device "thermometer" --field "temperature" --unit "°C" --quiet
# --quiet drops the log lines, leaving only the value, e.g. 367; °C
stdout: 10; °C
